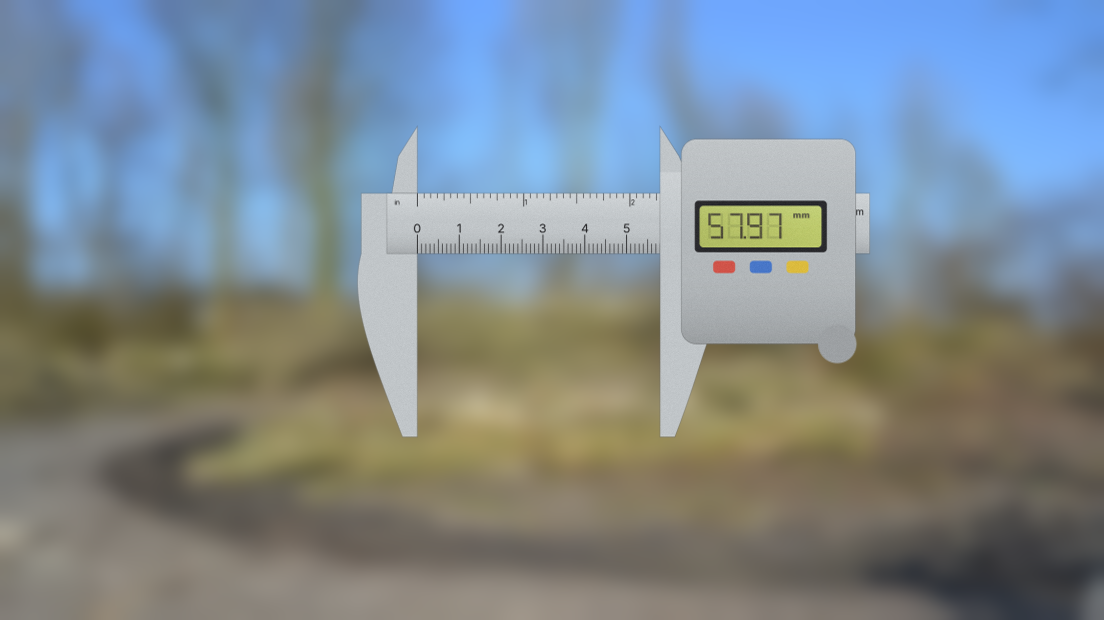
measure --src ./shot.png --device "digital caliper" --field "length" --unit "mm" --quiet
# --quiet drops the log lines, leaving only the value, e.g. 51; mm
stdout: 57.97; mm
